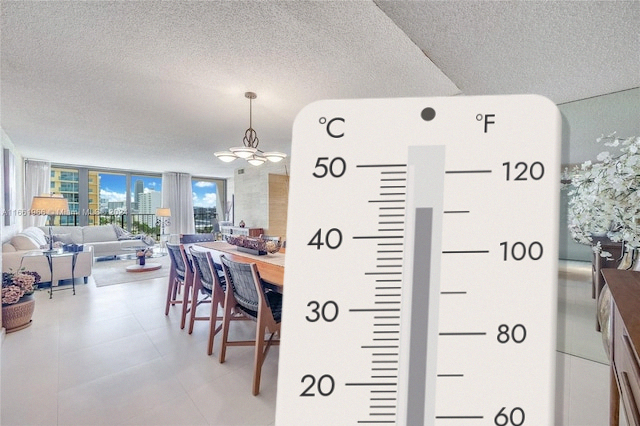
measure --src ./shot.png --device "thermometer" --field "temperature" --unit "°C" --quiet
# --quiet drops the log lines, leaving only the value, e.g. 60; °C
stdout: 44; °C
